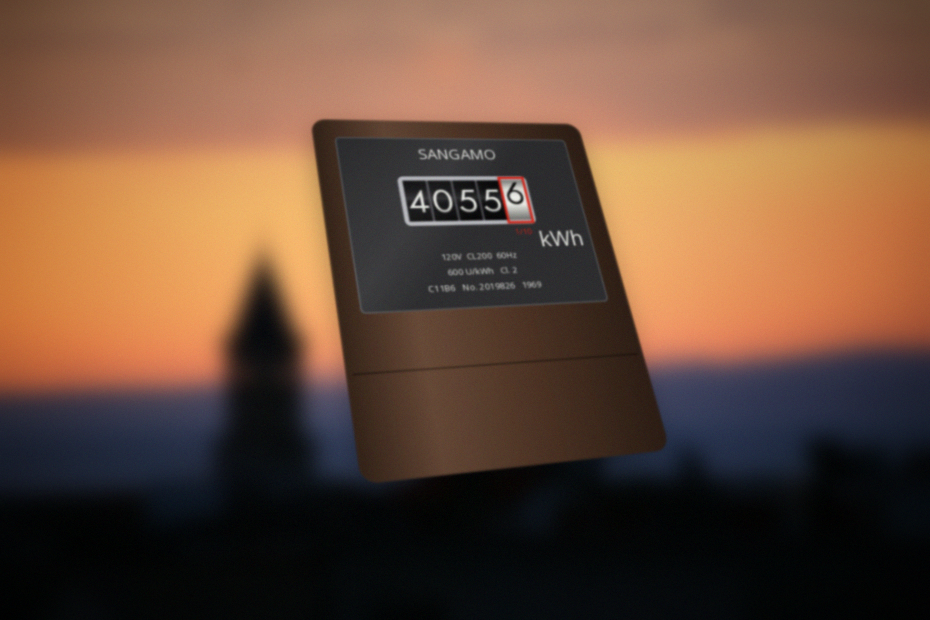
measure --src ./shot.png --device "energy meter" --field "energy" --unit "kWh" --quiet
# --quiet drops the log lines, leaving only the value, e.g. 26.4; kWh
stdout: 4055.6; kWh
